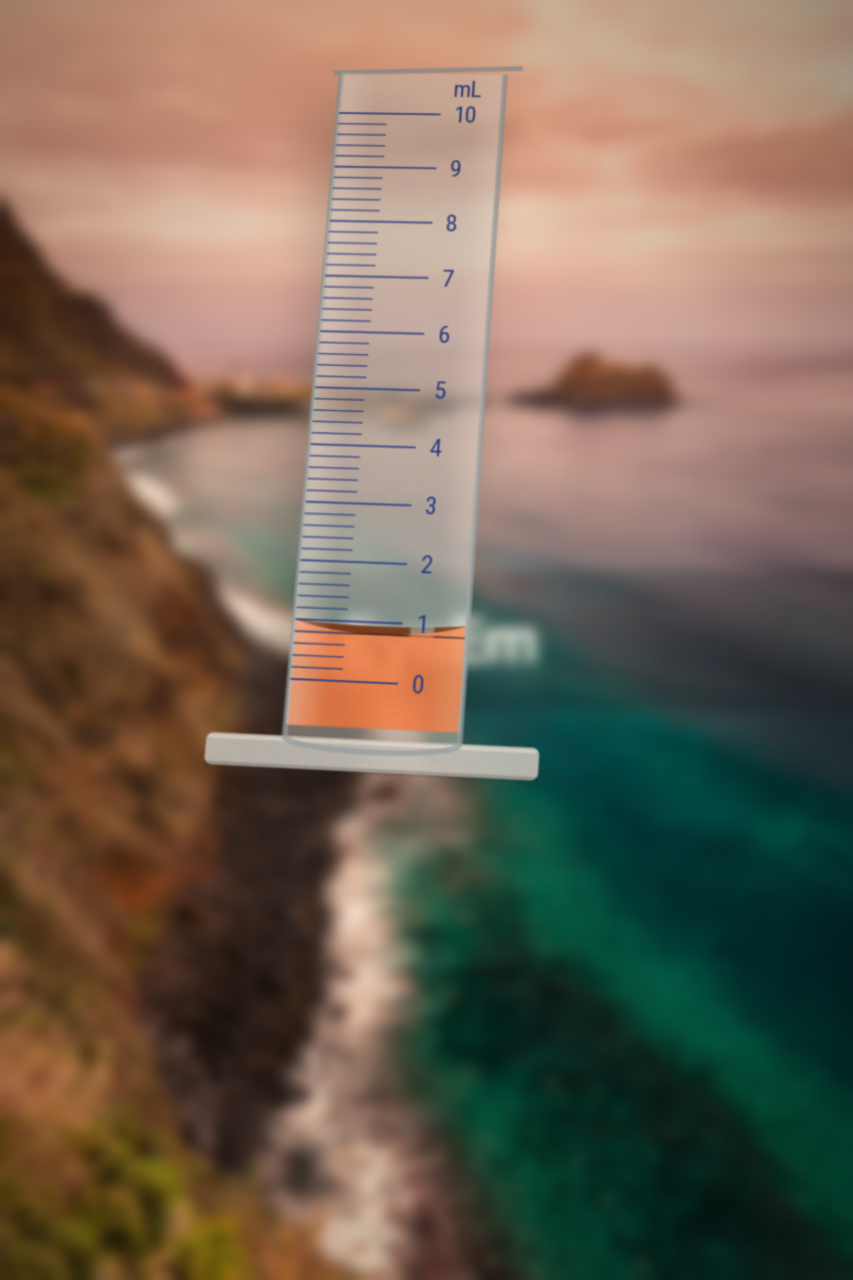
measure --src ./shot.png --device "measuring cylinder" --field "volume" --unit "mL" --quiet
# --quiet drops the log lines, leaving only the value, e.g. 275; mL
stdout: 0.8; mL
